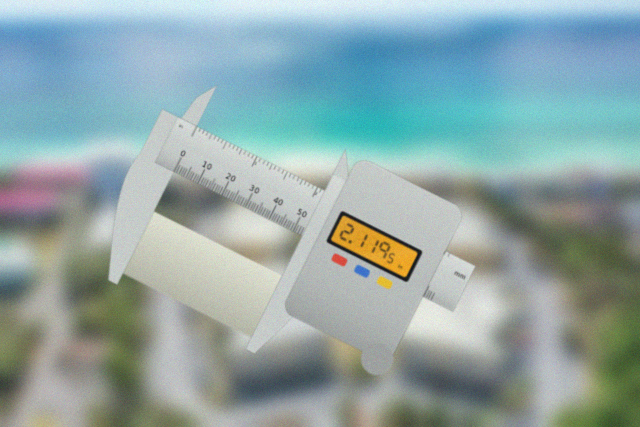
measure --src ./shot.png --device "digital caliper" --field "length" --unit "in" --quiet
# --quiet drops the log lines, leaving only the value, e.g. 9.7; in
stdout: 2.1195; in
